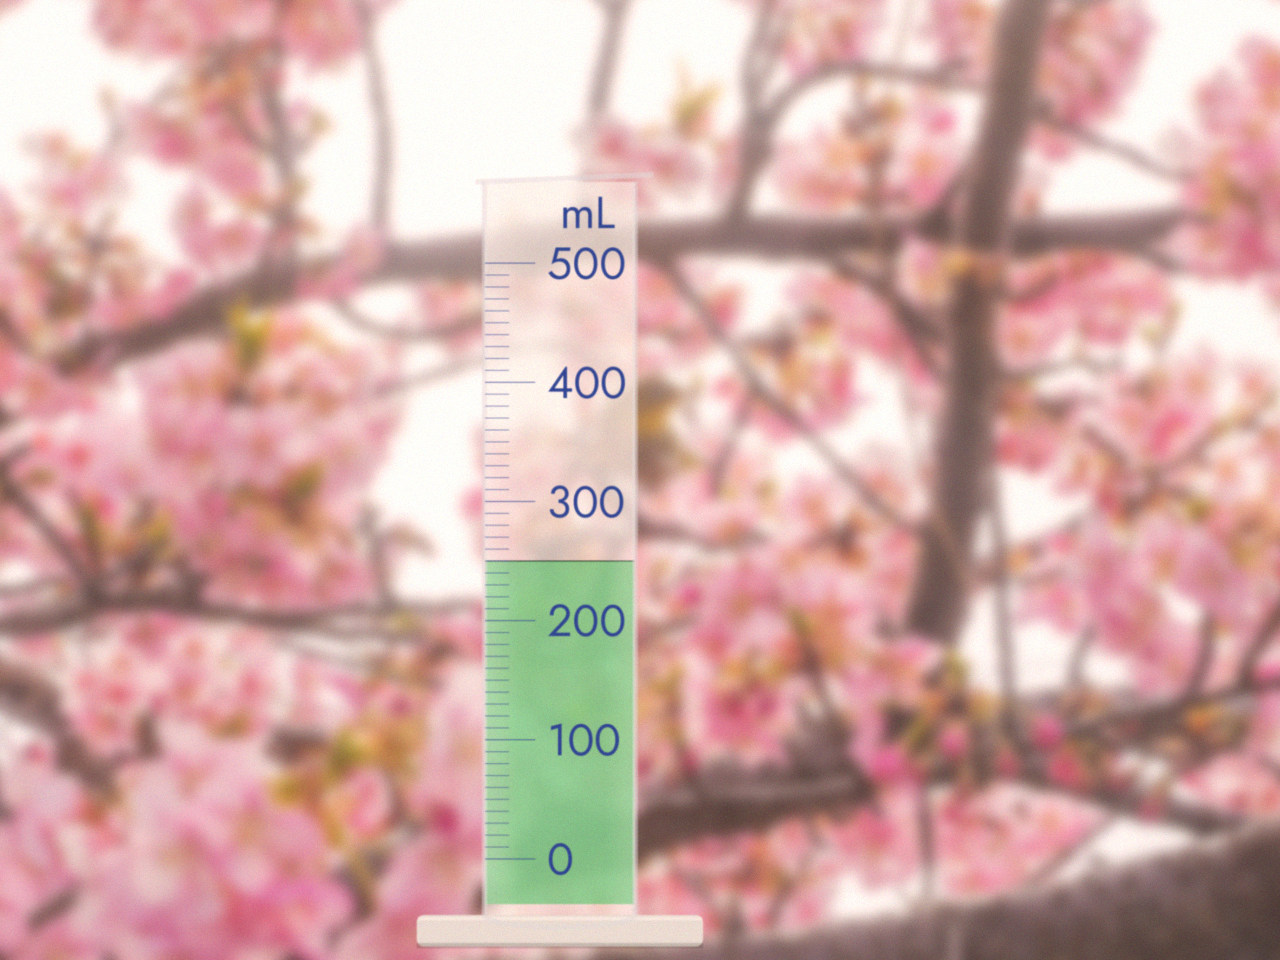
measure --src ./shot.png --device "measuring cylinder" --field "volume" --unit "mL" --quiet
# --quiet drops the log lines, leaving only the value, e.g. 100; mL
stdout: 250; mL
